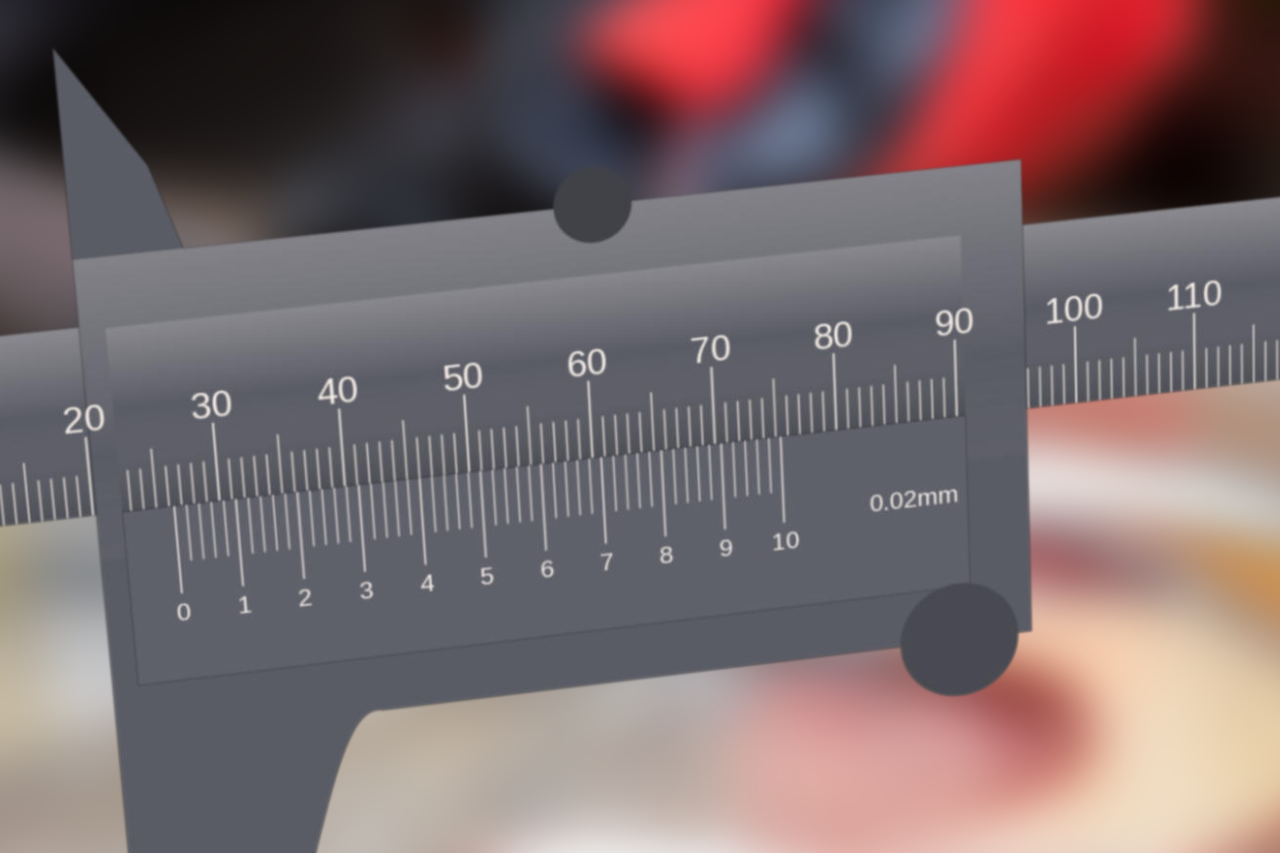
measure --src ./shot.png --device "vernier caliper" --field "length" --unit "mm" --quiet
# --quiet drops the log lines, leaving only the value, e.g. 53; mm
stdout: 26.4; mm
